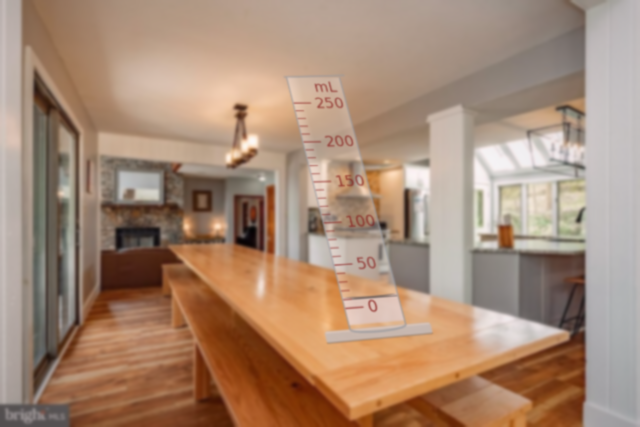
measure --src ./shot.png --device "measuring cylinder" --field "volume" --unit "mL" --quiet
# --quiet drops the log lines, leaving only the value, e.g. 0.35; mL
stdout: 10; mL
